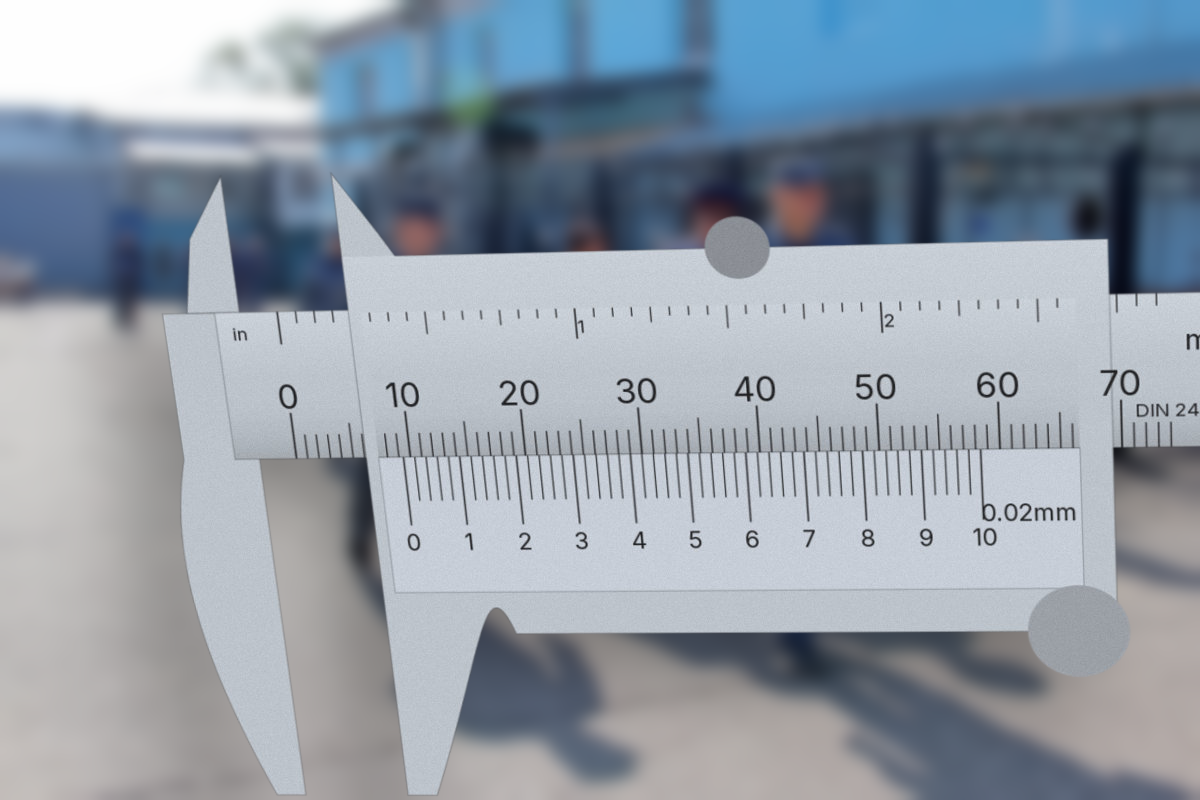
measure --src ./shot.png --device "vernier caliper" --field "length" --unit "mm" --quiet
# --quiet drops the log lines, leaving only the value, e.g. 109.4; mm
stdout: 9.4; mm
